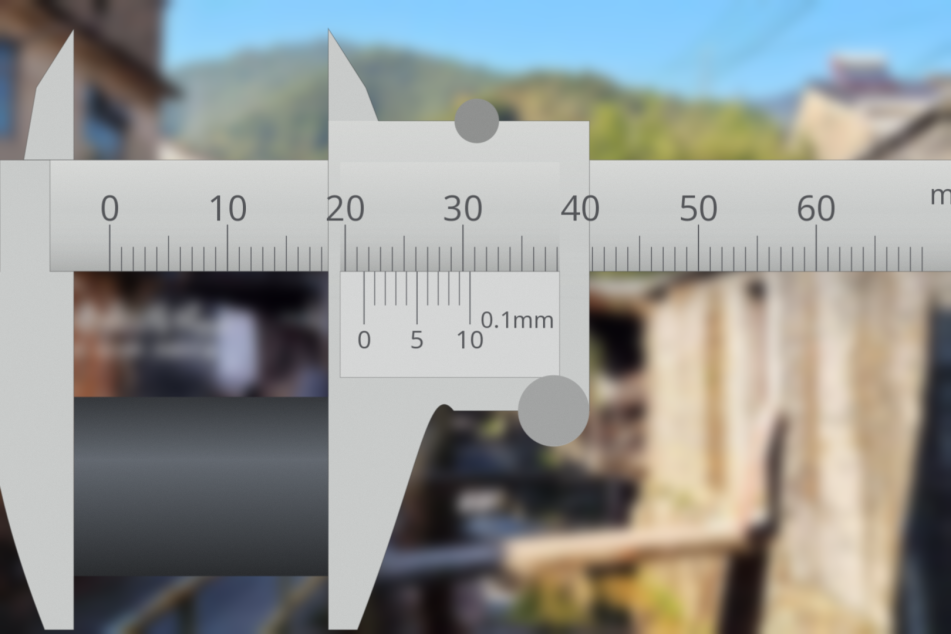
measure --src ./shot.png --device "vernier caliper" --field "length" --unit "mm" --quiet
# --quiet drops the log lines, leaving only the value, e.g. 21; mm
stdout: 21.6; mm
